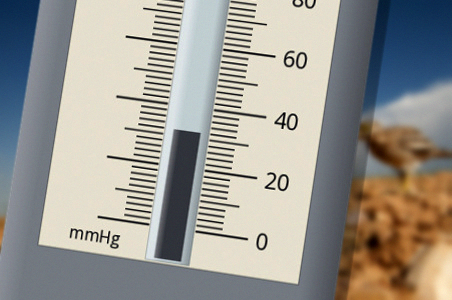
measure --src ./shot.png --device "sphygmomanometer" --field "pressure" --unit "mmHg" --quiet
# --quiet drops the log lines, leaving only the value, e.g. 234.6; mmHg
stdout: 32; mmHg
